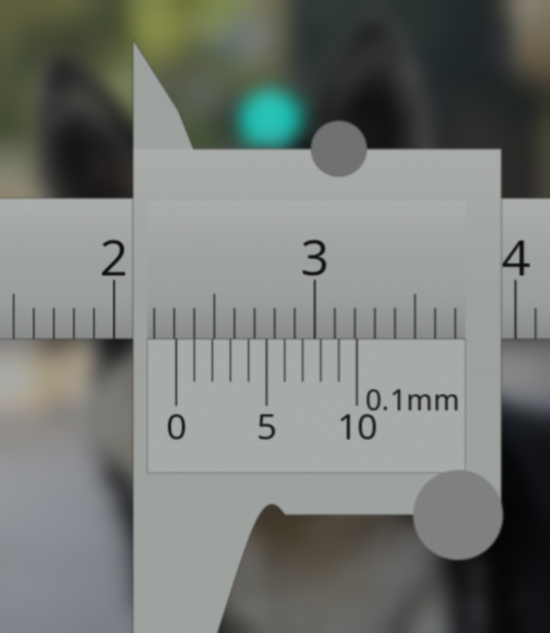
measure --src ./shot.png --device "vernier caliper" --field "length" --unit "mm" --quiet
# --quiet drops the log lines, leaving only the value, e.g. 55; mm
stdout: 23.1; mm
